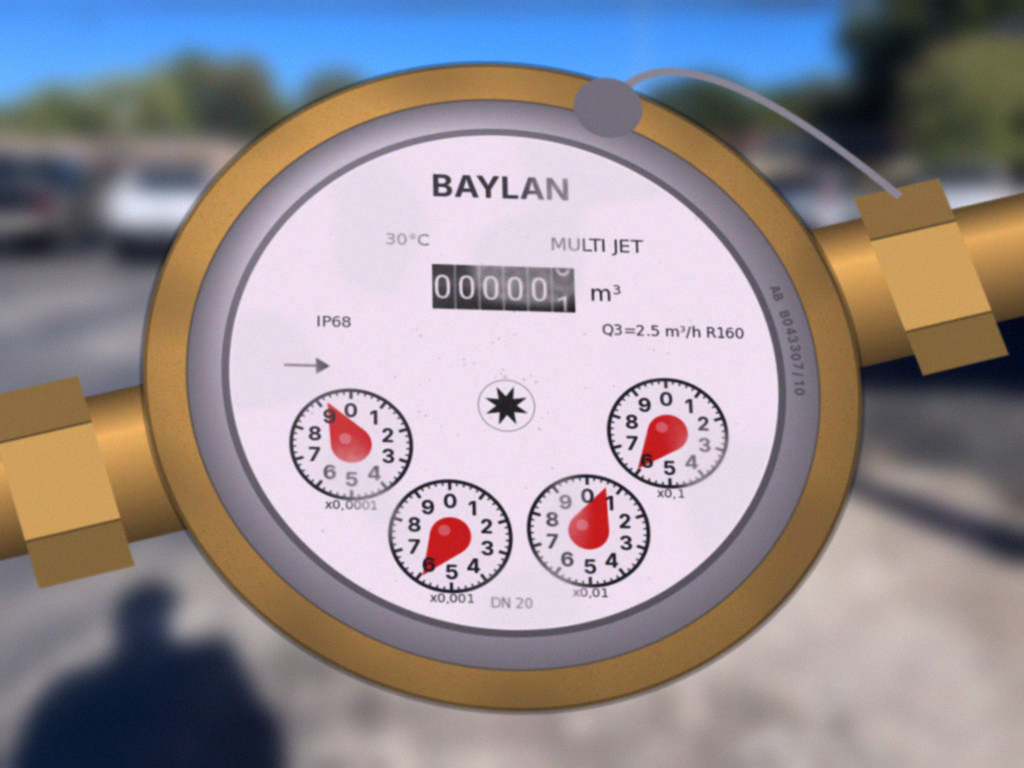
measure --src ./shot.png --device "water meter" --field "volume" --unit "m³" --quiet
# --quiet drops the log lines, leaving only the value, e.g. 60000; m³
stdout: 0.6059; m³
